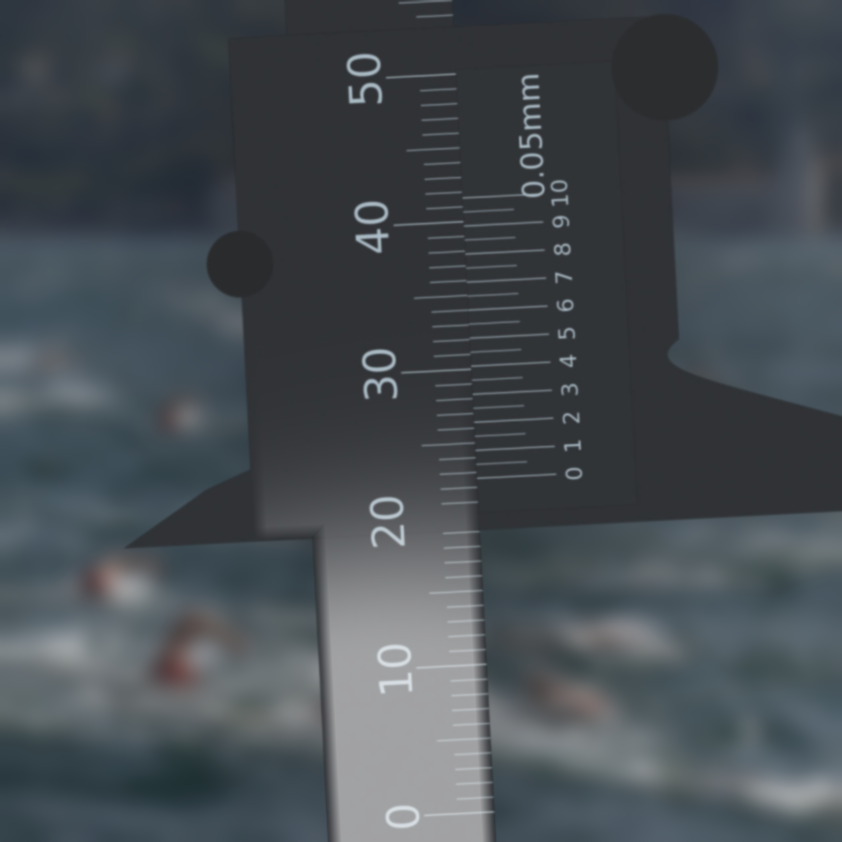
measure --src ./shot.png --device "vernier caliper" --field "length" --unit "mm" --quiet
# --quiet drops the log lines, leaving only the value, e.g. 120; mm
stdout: 22.6; mm
